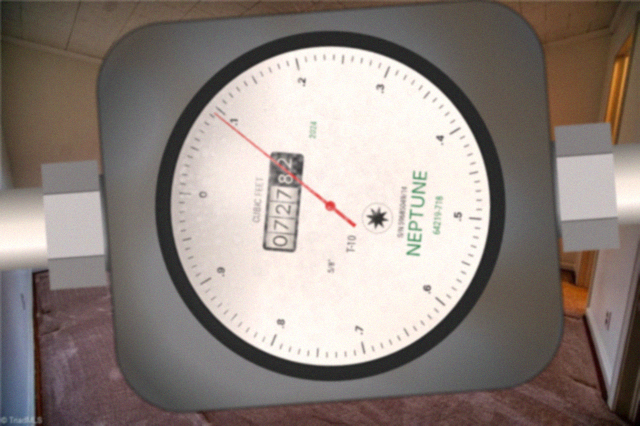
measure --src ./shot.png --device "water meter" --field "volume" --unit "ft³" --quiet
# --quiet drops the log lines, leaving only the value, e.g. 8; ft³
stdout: 72782.09; ft³
